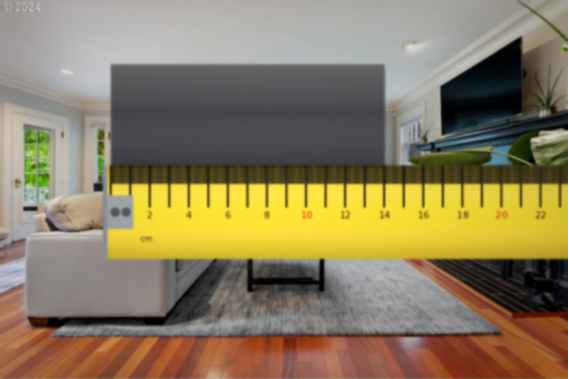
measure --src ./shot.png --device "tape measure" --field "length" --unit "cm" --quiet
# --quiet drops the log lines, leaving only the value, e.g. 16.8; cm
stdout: 14; cm
